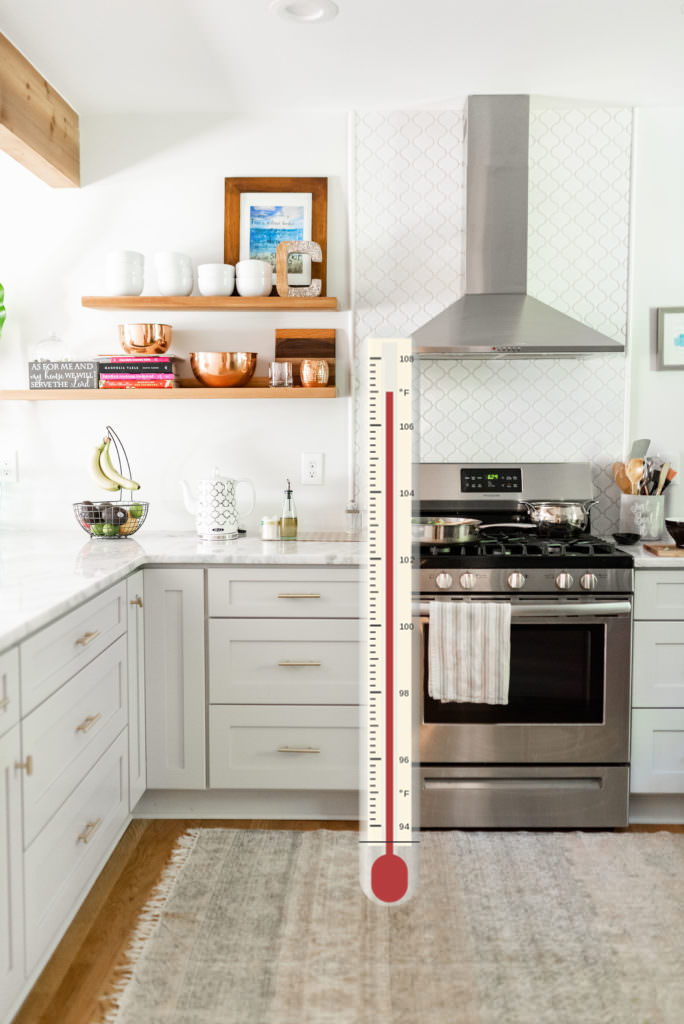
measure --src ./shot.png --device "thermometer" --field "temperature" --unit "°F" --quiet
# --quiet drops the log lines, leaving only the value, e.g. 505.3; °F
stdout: 107; °F
